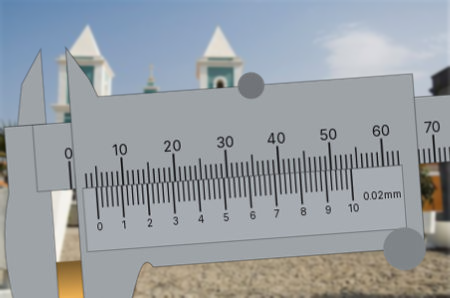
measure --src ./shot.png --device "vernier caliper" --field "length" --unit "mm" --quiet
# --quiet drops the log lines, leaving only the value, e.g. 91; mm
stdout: 4.8; mm
